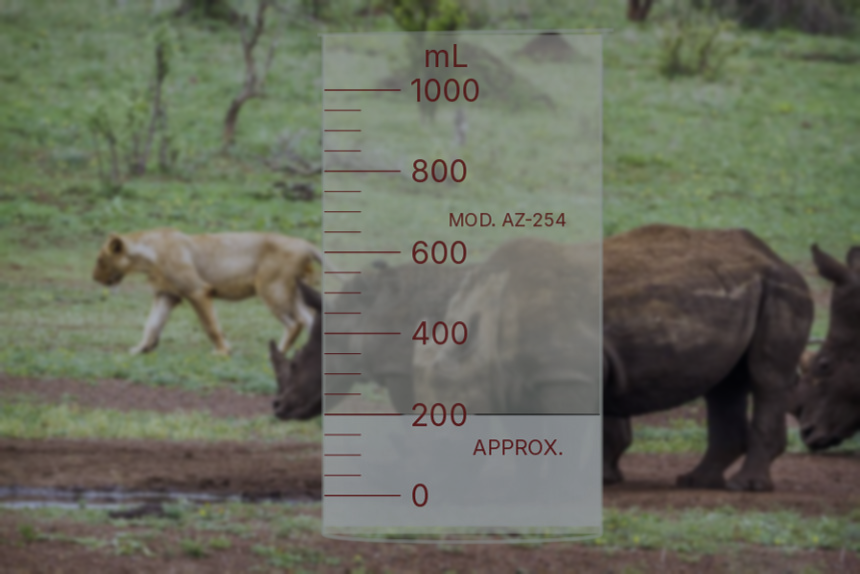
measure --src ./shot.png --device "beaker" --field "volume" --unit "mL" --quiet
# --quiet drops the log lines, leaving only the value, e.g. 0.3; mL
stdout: 200; mL
